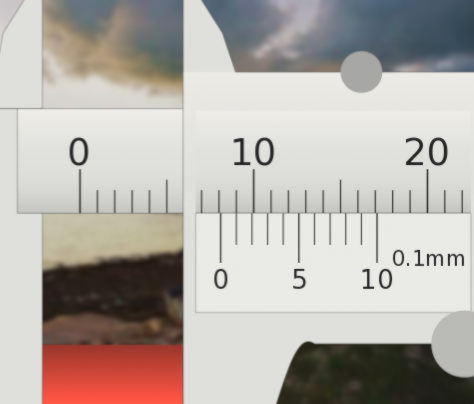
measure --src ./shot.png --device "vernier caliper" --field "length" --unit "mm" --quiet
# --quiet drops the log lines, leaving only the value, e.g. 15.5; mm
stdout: 8.1; mm
